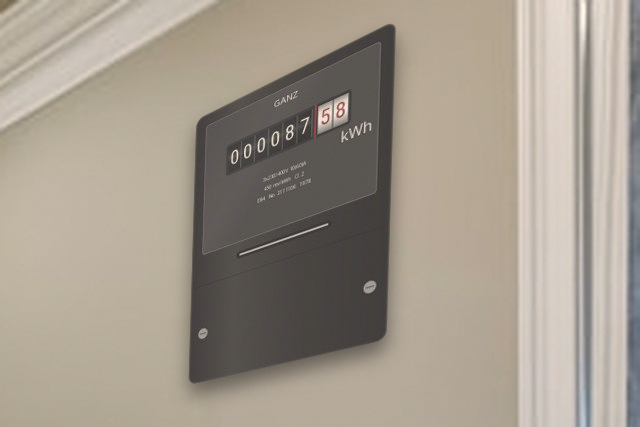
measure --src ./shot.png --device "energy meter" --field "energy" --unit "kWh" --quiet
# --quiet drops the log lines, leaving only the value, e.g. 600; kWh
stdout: 87.58; kWh
